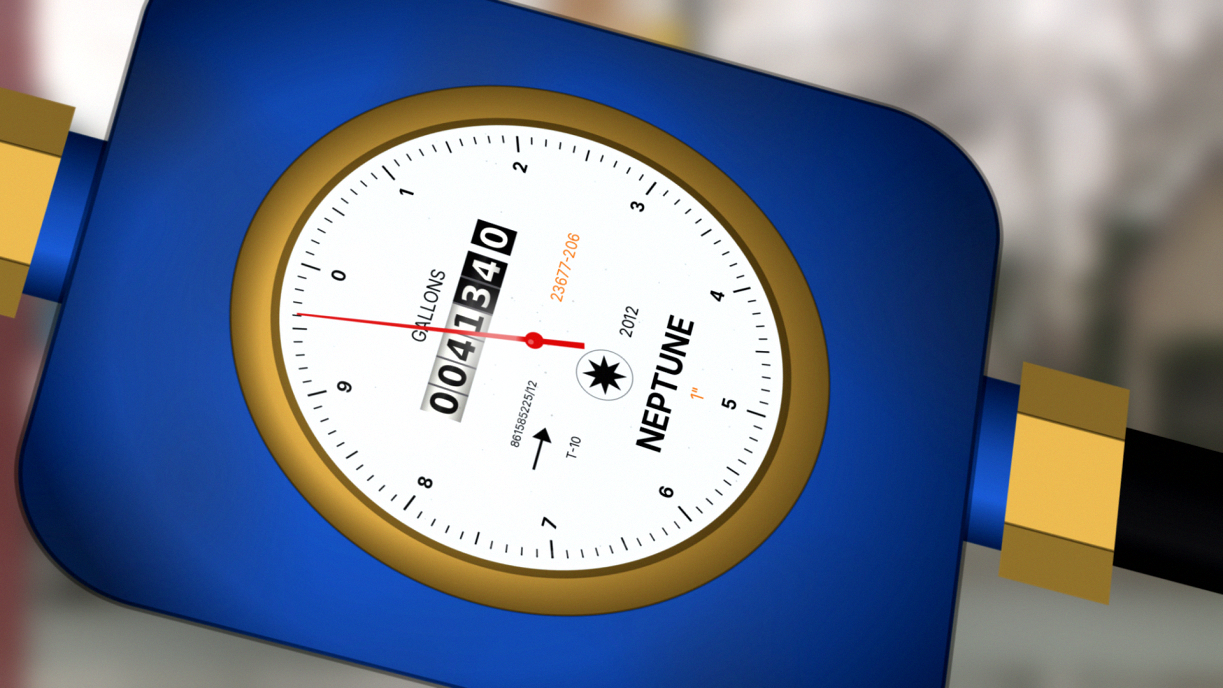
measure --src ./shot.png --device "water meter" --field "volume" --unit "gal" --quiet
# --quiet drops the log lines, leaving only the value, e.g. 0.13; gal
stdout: 41339.6; gal
